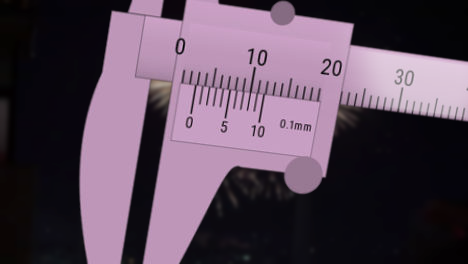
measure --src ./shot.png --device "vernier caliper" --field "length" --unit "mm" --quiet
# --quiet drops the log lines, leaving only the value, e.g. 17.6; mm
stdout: 2.8; mm
